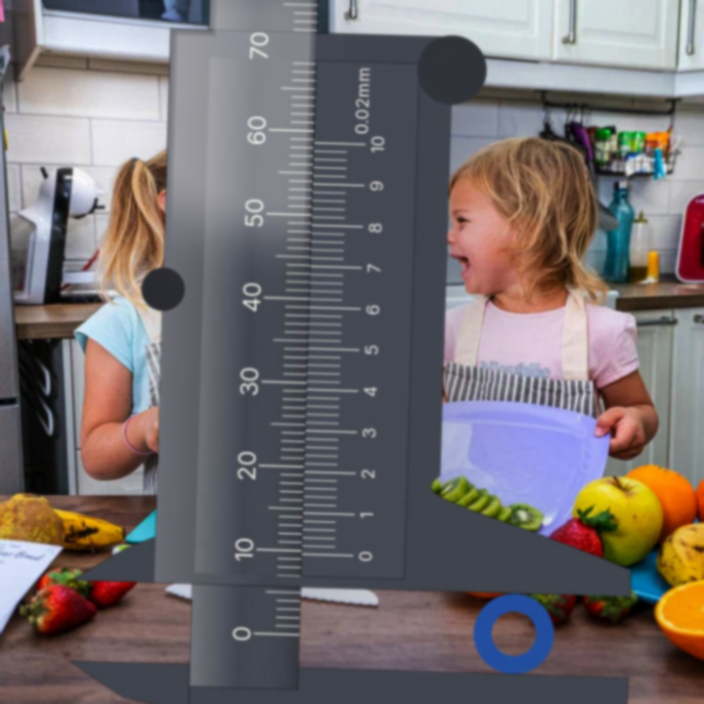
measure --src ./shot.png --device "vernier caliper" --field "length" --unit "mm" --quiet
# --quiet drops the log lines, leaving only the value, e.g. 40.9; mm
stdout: 9.6; mm
